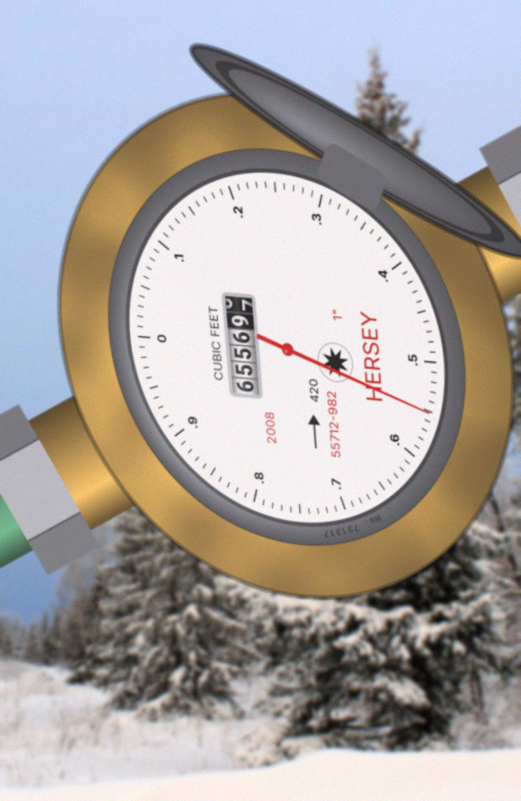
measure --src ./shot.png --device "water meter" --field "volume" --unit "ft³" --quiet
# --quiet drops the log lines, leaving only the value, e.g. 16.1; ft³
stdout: 655696.55; ft³
